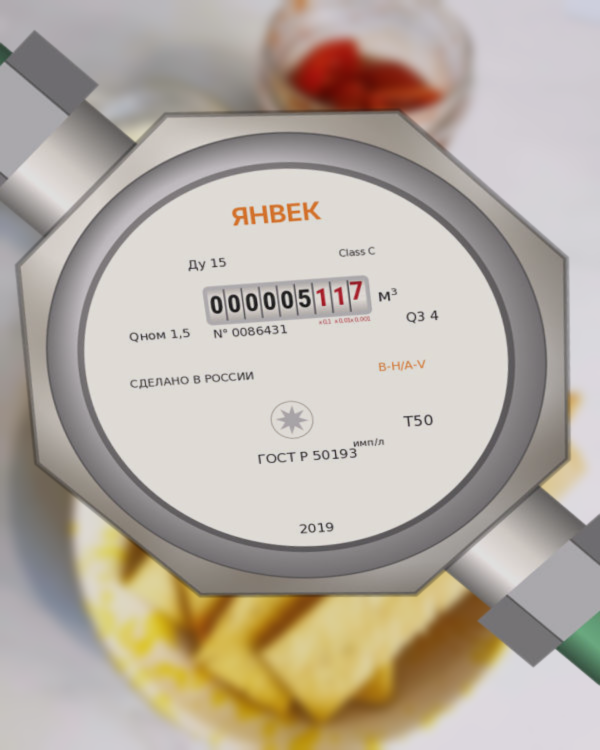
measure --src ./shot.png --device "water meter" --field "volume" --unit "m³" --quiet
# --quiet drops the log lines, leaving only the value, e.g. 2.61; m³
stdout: 5.117; m³
